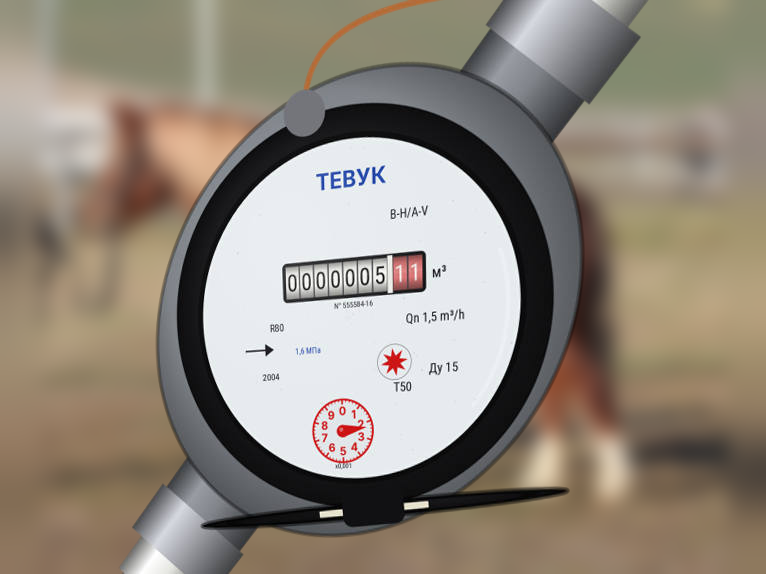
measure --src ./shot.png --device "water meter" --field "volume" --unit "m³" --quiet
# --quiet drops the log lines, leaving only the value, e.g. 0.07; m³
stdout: 5.112; m³
